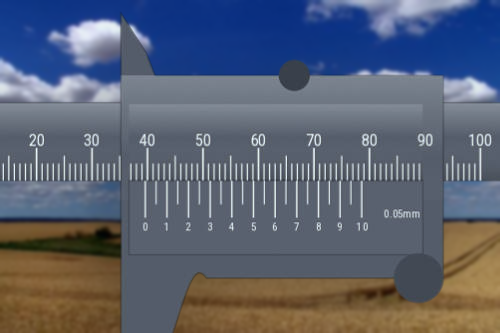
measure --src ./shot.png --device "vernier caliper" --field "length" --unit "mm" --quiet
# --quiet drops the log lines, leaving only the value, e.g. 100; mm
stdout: 39.6; mm
